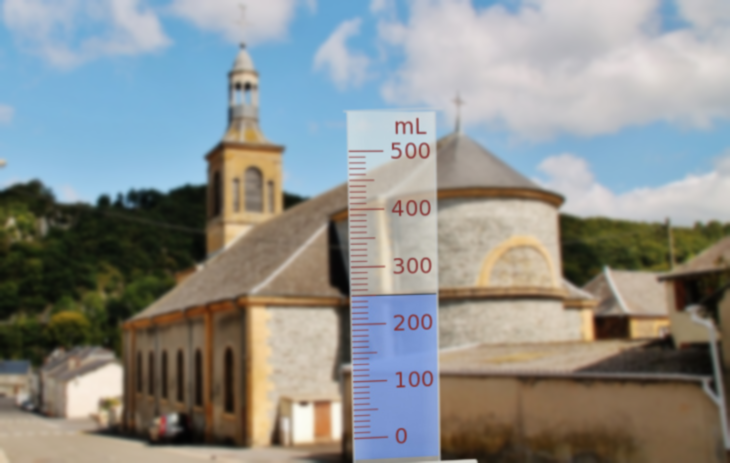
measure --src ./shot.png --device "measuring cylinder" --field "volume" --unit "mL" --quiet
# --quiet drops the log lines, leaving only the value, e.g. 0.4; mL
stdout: 250; mL
